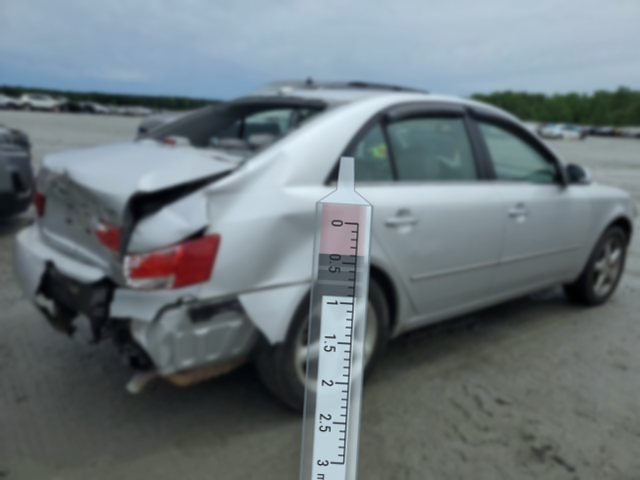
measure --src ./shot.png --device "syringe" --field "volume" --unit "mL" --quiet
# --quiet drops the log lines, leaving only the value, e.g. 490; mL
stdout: 0.4; mL
